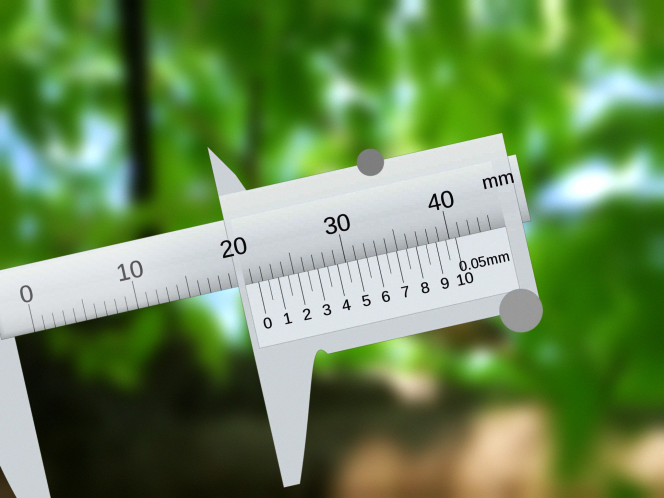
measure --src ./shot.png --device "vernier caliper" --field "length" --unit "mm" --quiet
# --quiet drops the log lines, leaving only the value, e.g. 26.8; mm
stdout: 21.6; mm
